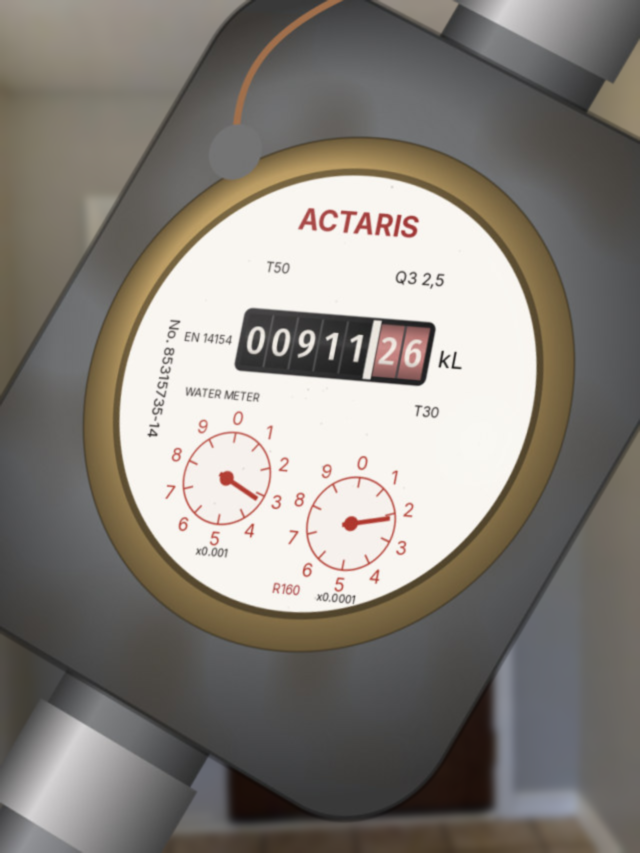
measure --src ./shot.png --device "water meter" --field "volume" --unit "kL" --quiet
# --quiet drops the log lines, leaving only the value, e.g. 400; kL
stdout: 911.2632; kL
